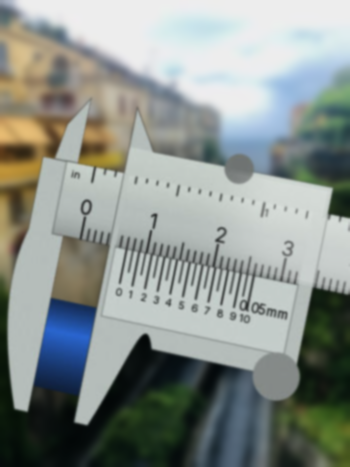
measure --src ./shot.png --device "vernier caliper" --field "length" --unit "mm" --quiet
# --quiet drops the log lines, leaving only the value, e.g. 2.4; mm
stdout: 7.0; mm
